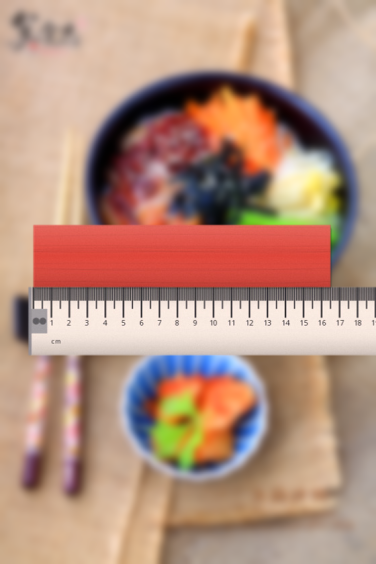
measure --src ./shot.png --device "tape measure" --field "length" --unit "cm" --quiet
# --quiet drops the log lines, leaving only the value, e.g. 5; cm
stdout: 16.5; cm
